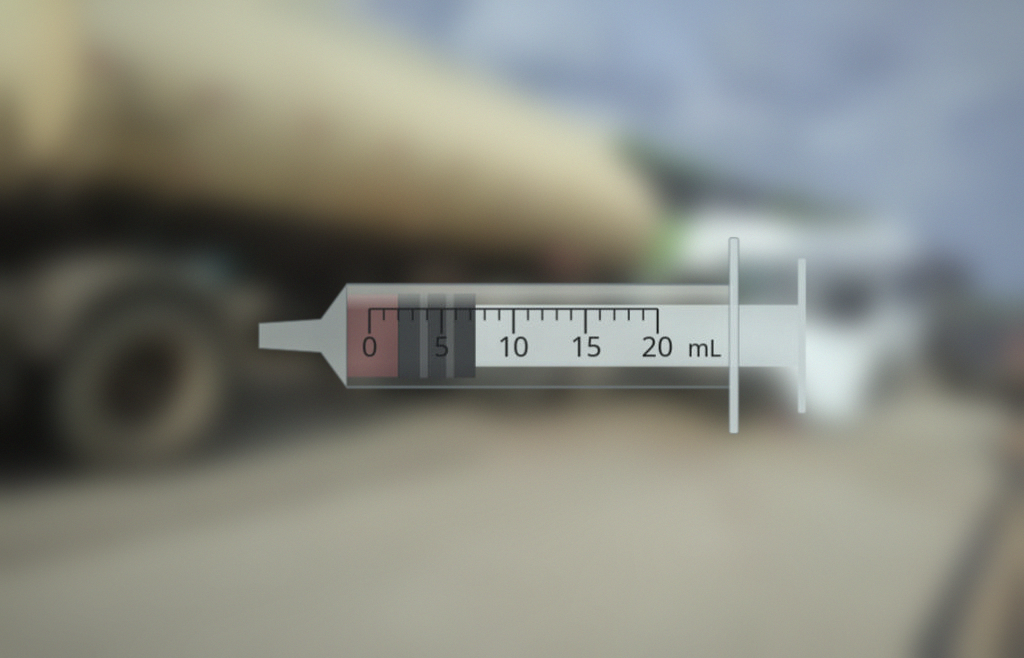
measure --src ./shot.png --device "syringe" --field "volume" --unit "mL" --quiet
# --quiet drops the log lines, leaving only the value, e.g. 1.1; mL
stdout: 2; mL
